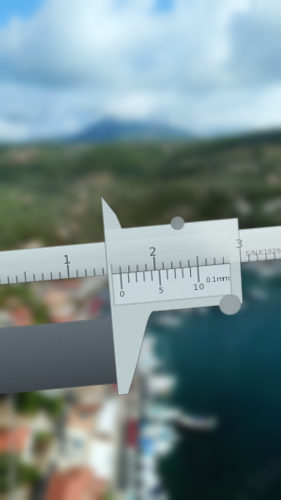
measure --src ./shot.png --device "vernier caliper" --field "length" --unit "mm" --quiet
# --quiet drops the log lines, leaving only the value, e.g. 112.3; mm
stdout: 16.0; mm
